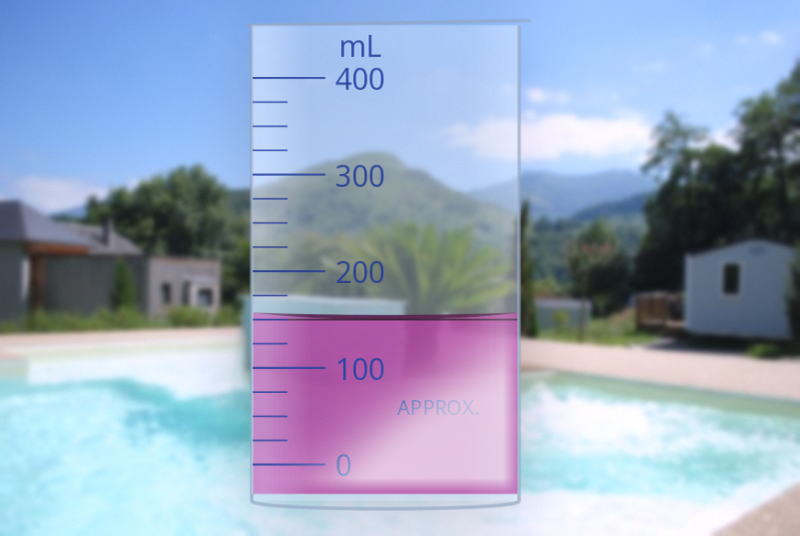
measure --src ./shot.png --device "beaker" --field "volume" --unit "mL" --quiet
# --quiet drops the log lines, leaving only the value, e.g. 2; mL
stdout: 150; mL
